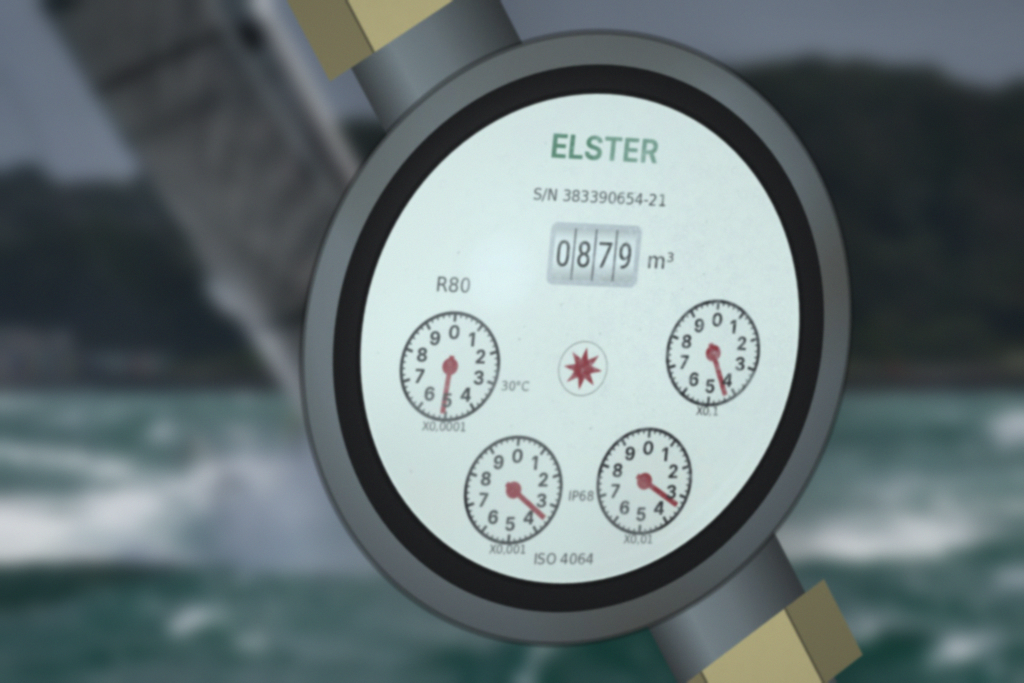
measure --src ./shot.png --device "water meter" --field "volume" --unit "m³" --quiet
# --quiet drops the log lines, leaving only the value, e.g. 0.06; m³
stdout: 879.4335; m³
